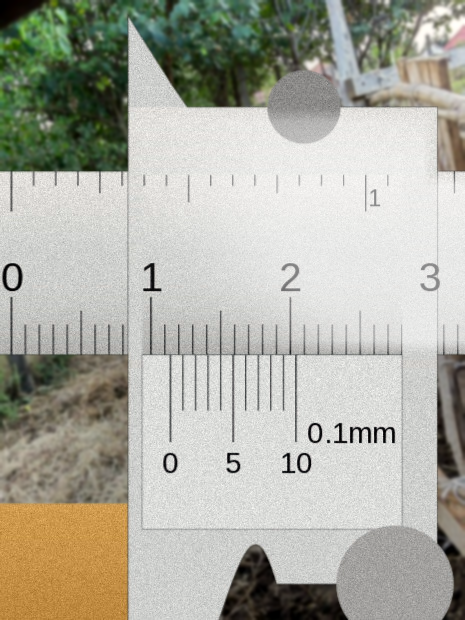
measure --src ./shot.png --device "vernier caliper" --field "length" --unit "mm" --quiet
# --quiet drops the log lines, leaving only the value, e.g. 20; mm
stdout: 11.4; mm
